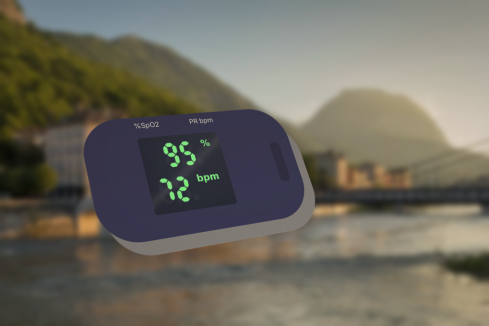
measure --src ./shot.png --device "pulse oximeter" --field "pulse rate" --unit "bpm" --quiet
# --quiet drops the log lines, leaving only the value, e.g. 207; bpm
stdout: 72; bpm
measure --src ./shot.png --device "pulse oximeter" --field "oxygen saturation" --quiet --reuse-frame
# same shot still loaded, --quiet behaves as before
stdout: 95; %
